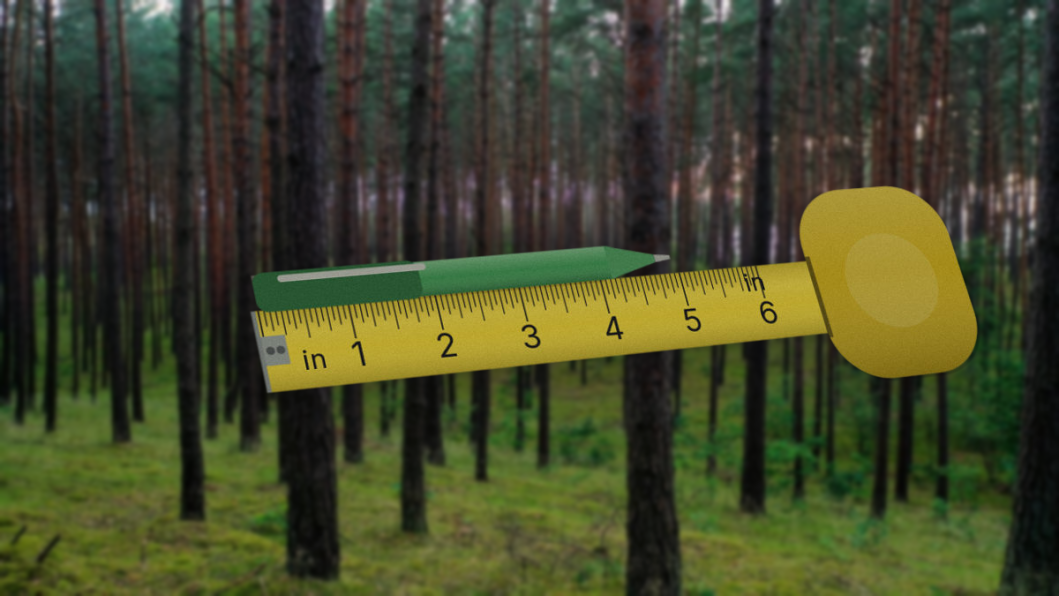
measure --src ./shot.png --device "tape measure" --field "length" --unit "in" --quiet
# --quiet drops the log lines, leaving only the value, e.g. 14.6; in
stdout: 4.9375; in
